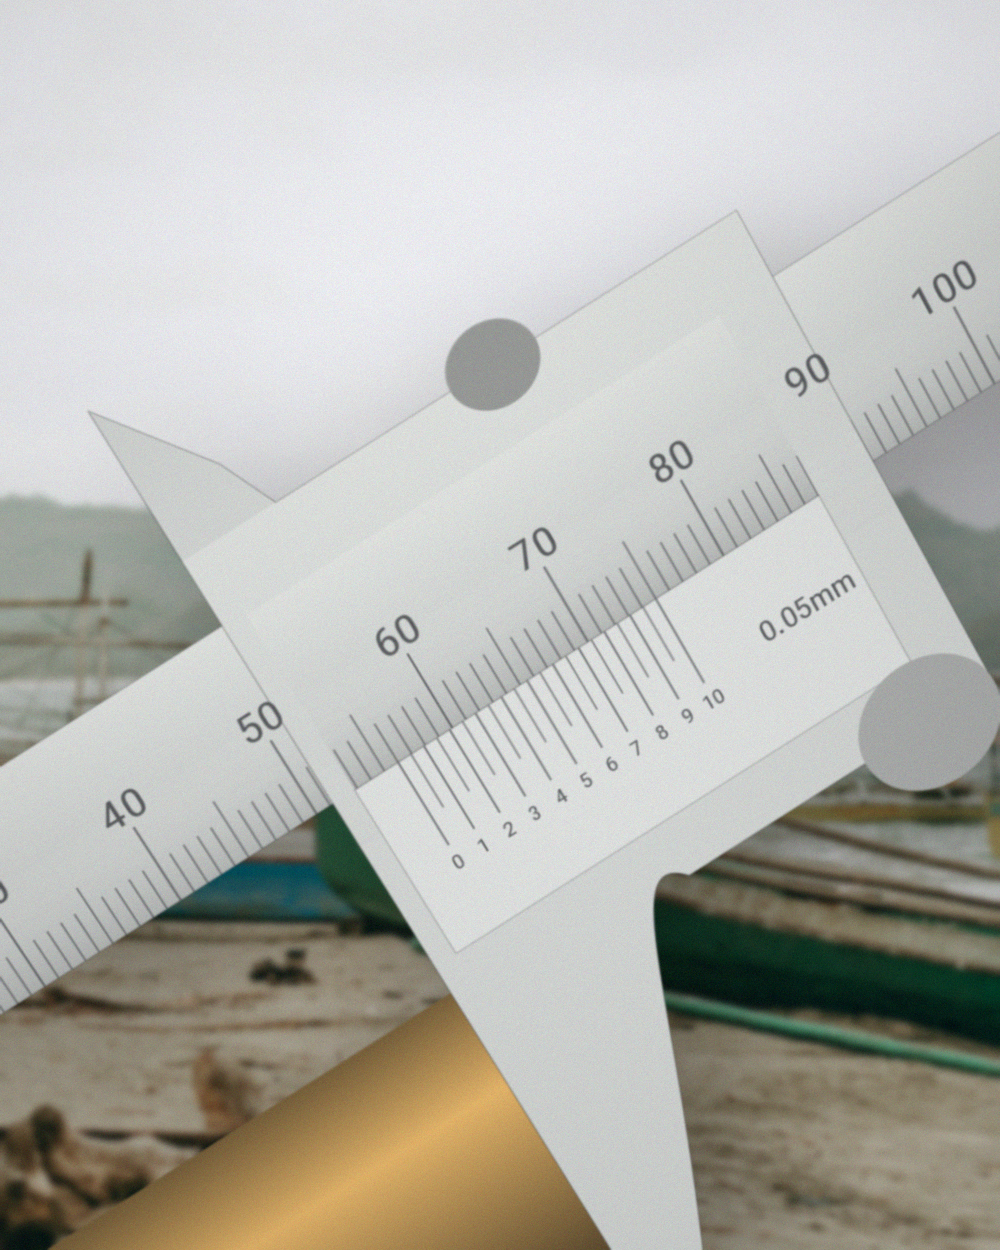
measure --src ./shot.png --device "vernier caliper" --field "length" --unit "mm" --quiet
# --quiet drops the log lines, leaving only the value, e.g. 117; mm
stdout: 56.0; mm
